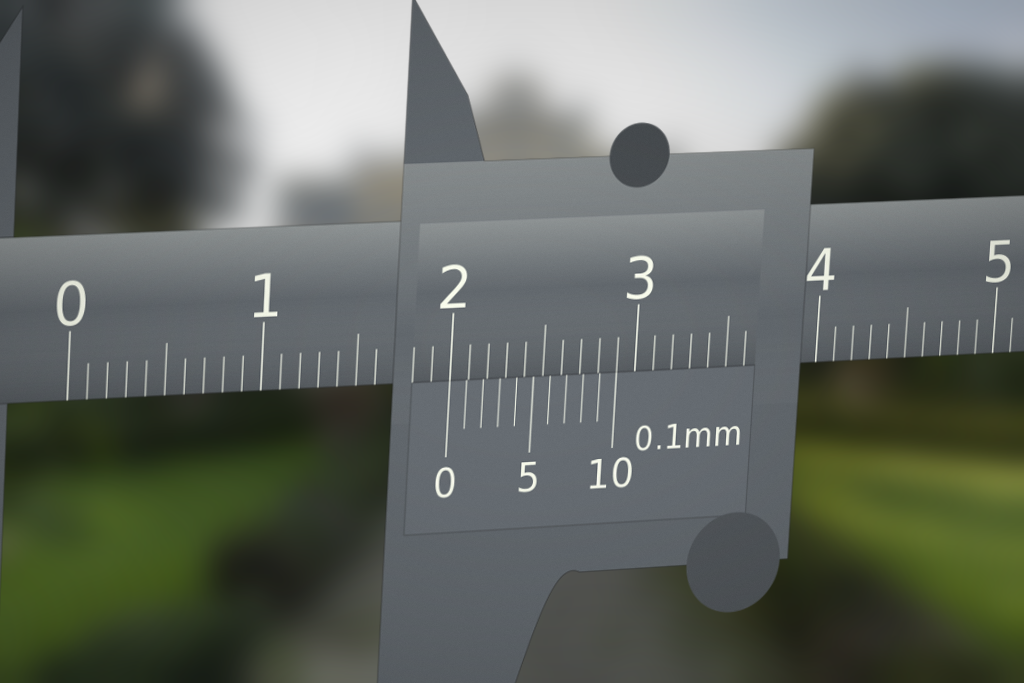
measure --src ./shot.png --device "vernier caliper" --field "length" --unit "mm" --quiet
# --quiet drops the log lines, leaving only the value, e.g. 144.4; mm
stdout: 20.0; mm
